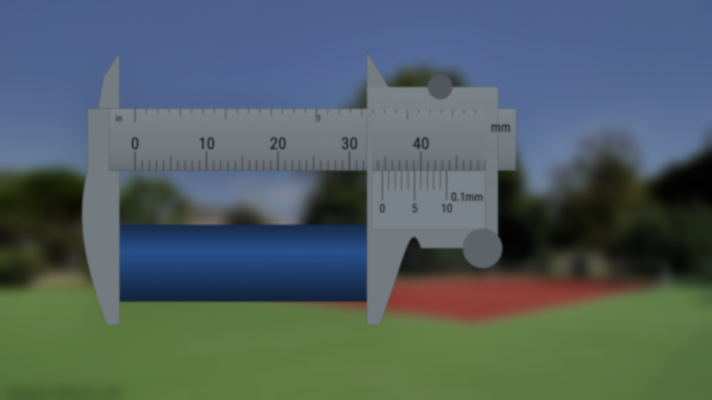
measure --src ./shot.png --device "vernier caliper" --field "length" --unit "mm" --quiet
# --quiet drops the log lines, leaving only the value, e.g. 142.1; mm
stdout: 34.6; mm
